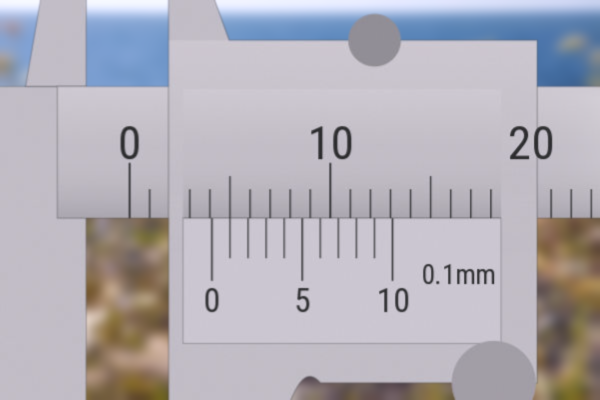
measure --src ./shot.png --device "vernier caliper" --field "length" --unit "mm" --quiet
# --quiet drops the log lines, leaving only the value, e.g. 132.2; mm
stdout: 4.1; mm
